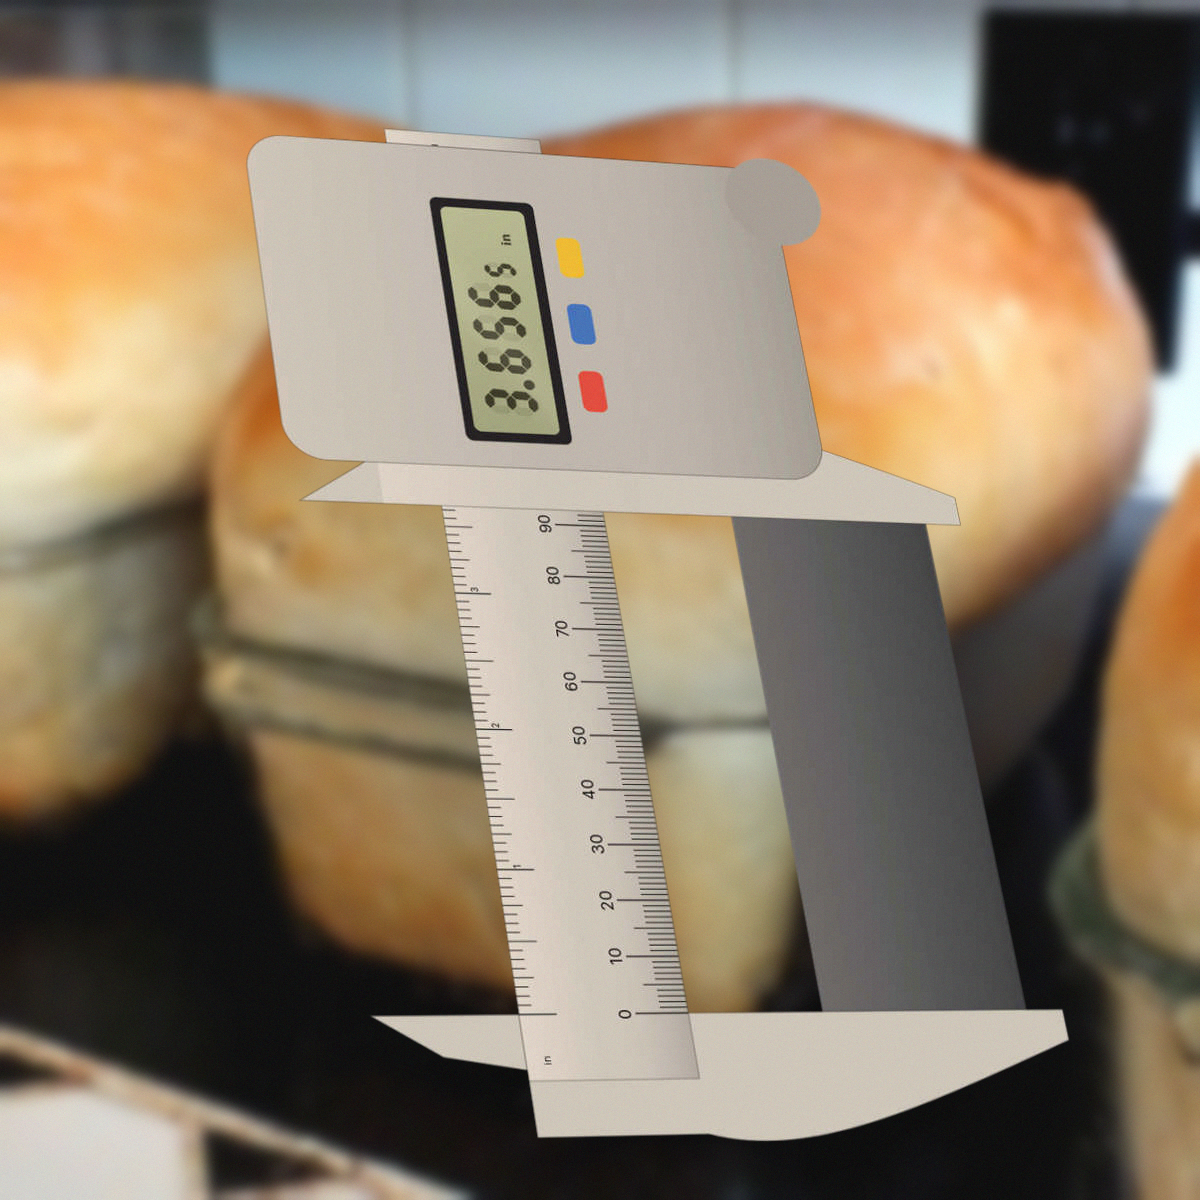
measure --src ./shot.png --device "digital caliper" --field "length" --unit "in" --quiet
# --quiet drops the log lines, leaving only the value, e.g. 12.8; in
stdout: 3.6565; in
